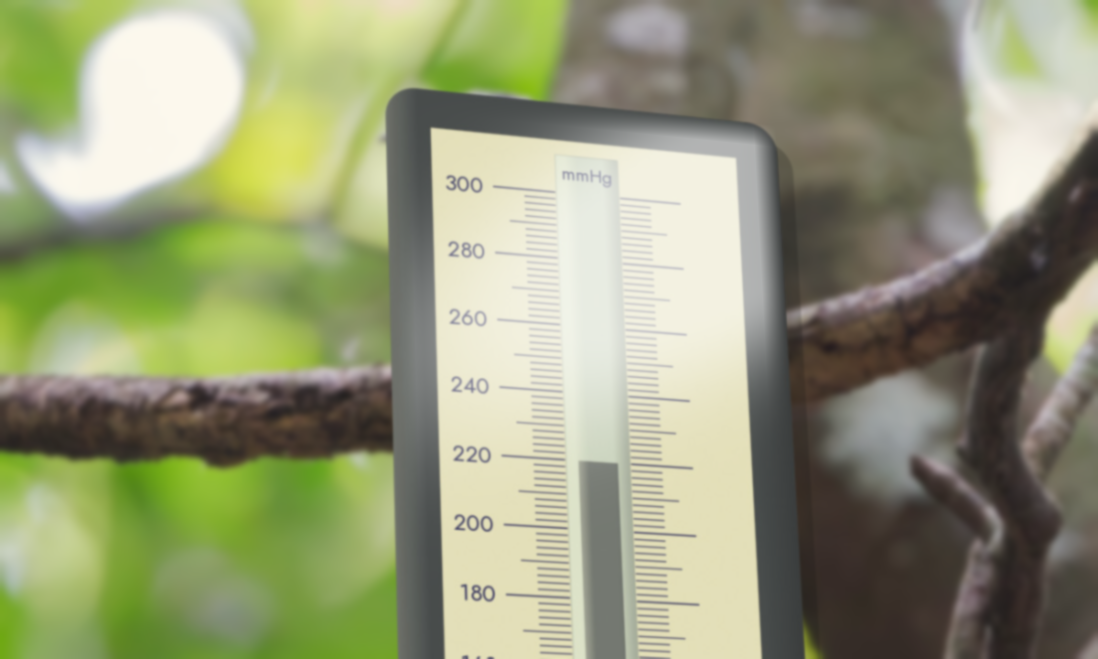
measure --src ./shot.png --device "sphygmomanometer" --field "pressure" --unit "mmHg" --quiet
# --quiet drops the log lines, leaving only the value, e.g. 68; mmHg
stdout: 220; mmHg
